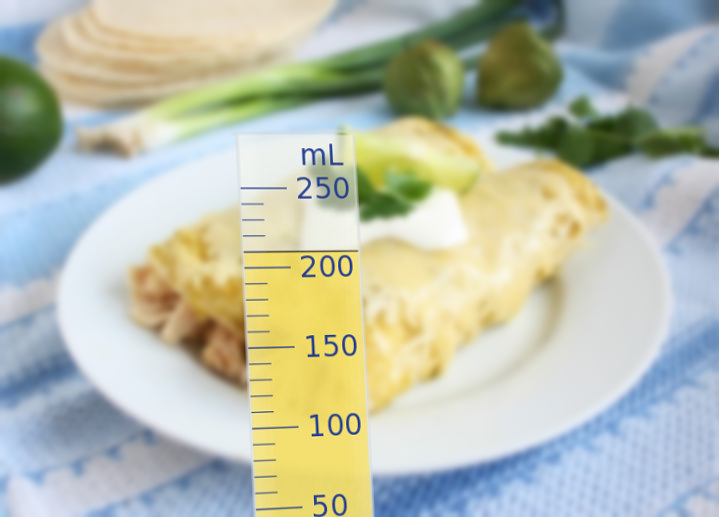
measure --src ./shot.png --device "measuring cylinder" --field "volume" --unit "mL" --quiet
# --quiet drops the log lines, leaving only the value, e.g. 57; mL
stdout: 210; mL
